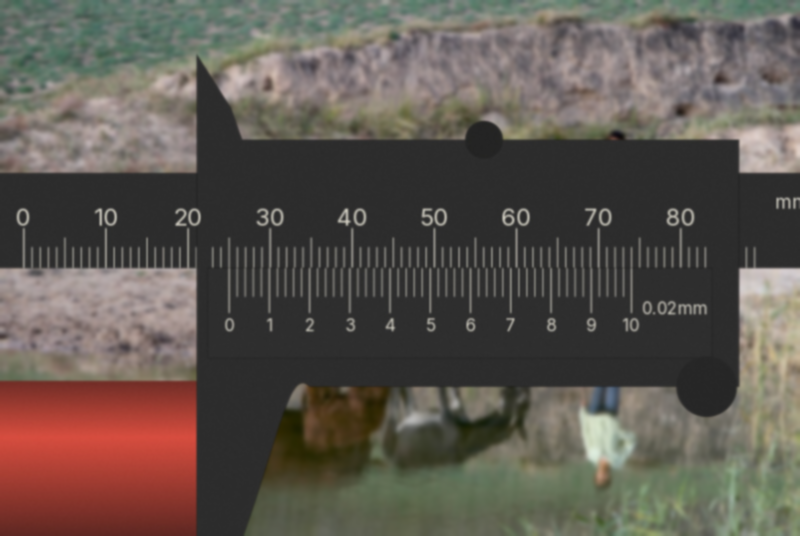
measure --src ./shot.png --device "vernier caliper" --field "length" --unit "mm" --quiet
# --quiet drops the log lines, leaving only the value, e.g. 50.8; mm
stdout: 25.0; mm
